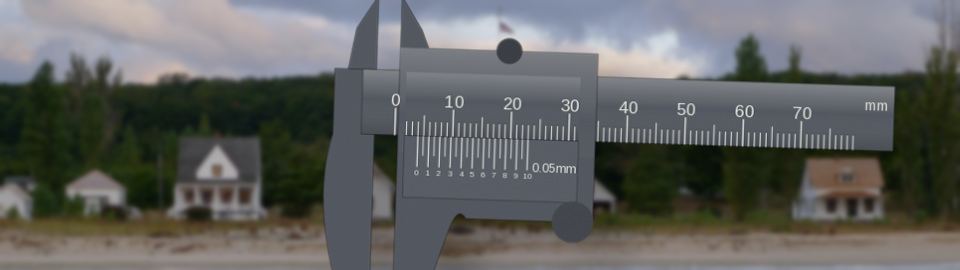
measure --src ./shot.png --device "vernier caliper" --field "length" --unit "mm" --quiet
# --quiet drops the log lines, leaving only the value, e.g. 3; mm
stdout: 4.0; mm
